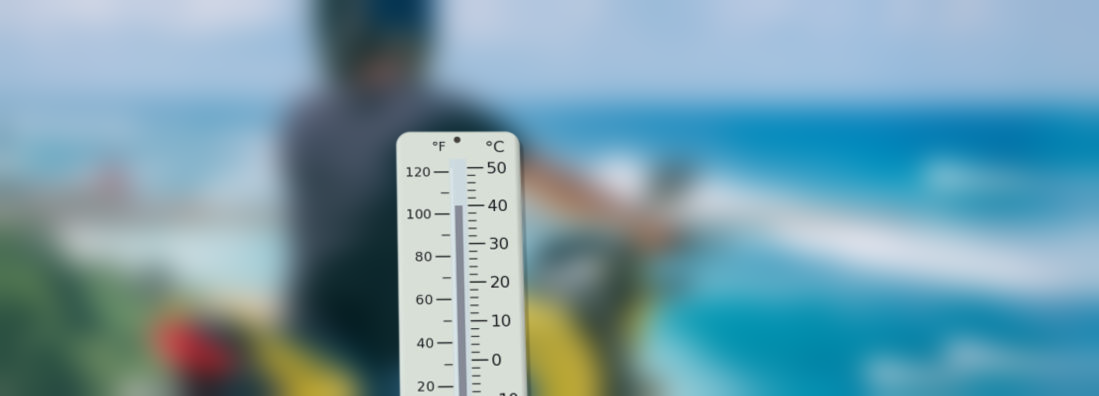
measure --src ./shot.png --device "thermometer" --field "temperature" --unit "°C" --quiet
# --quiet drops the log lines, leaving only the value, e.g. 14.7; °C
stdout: 40; °C
